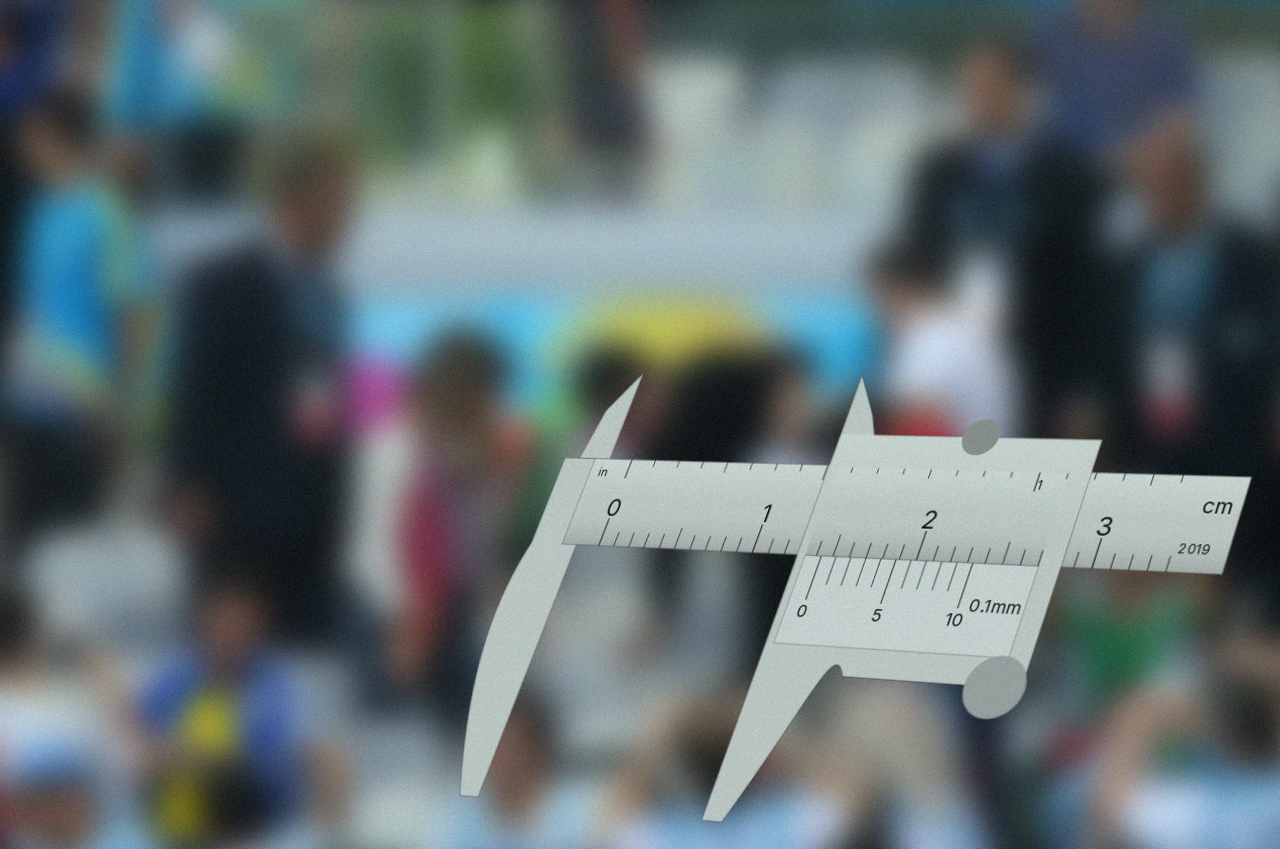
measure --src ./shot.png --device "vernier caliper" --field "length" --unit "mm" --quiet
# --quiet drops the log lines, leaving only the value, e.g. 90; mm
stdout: 14.3; mm
